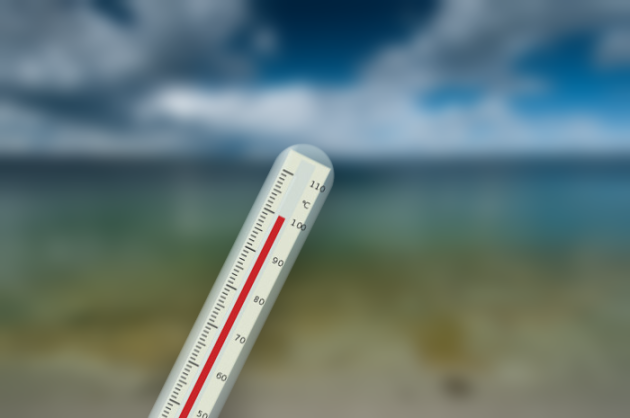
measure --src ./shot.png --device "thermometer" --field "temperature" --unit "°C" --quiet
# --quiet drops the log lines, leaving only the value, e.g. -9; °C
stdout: 100; °C
